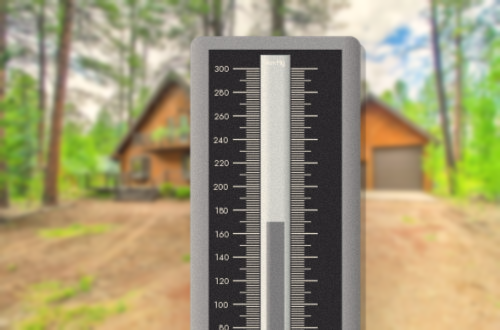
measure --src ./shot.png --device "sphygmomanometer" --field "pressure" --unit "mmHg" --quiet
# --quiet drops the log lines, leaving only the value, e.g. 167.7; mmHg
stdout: 170; mmHg
